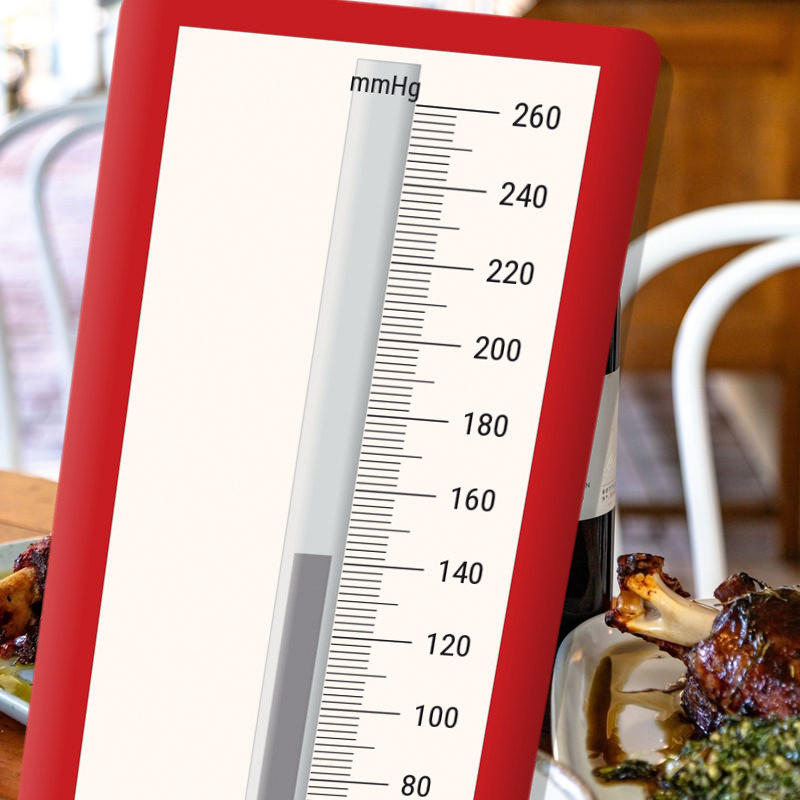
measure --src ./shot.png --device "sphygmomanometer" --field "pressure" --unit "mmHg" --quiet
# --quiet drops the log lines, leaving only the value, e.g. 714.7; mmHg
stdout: 142; mmHg
